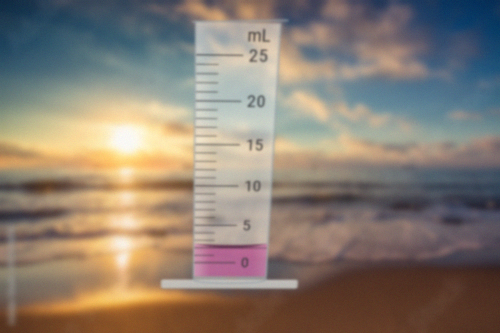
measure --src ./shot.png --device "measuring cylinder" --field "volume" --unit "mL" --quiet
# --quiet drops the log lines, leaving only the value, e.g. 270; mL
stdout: 2; mL
